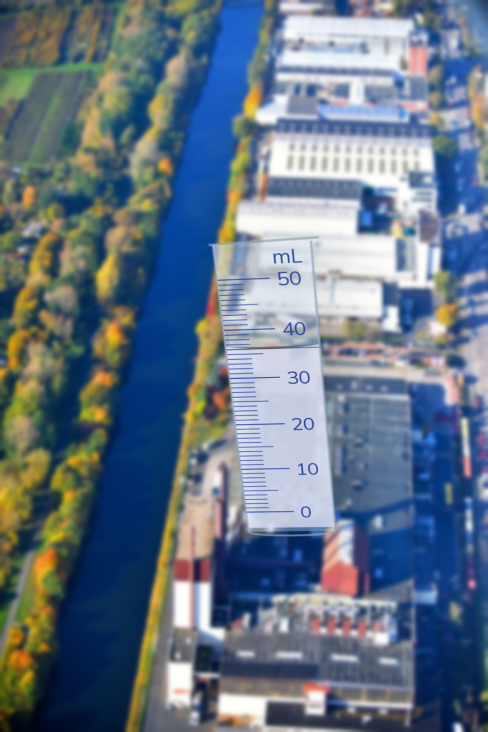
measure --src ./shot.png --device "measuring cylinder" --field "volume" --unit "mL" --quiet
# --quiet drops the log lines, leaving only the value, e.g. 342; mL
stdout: 36; mL
